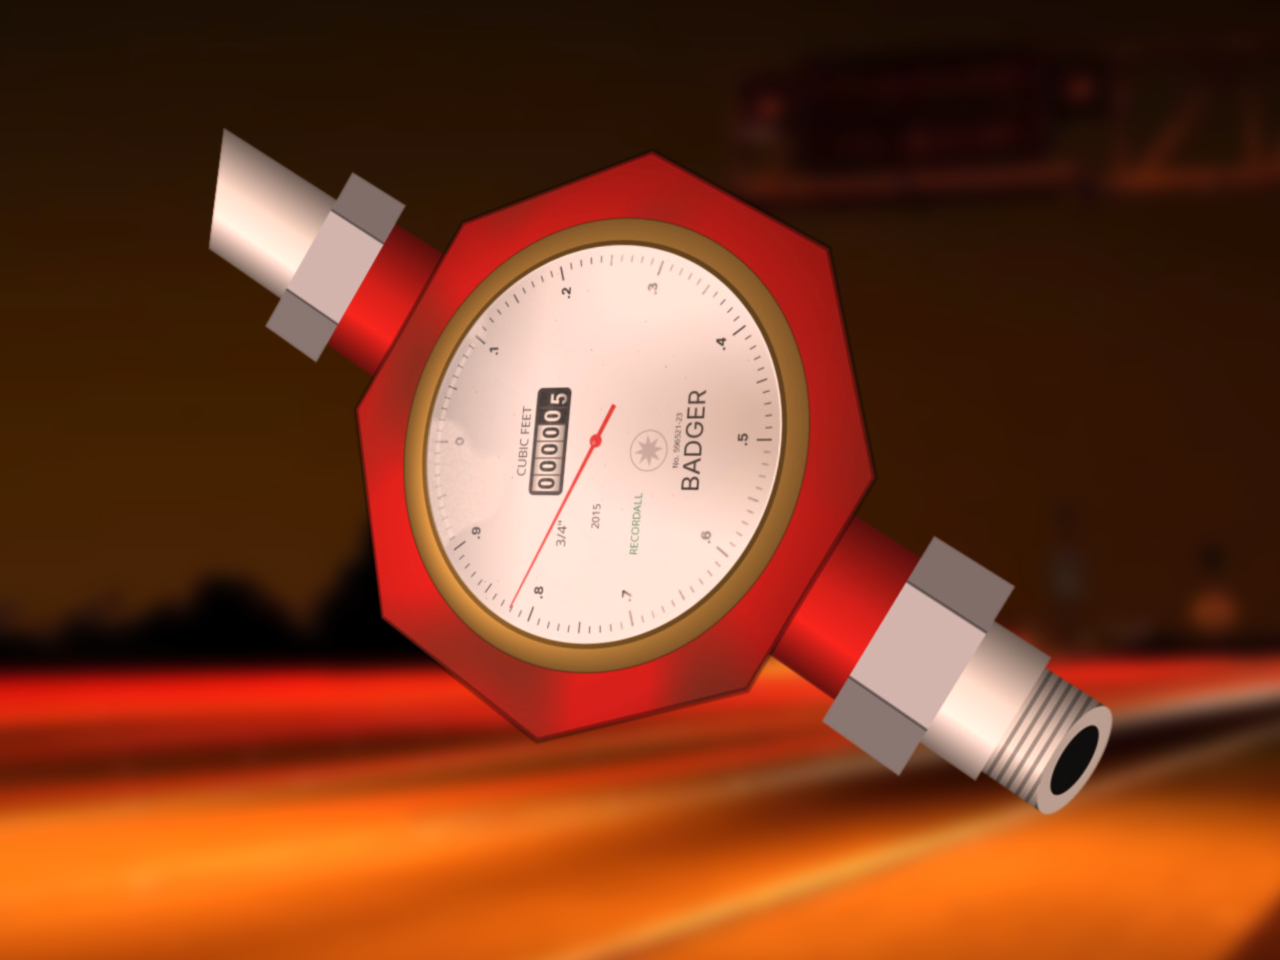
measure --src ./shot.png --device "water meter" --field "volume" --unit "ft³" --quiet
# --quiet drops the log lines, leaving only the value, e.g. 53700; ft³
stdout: 4.82; ft³
